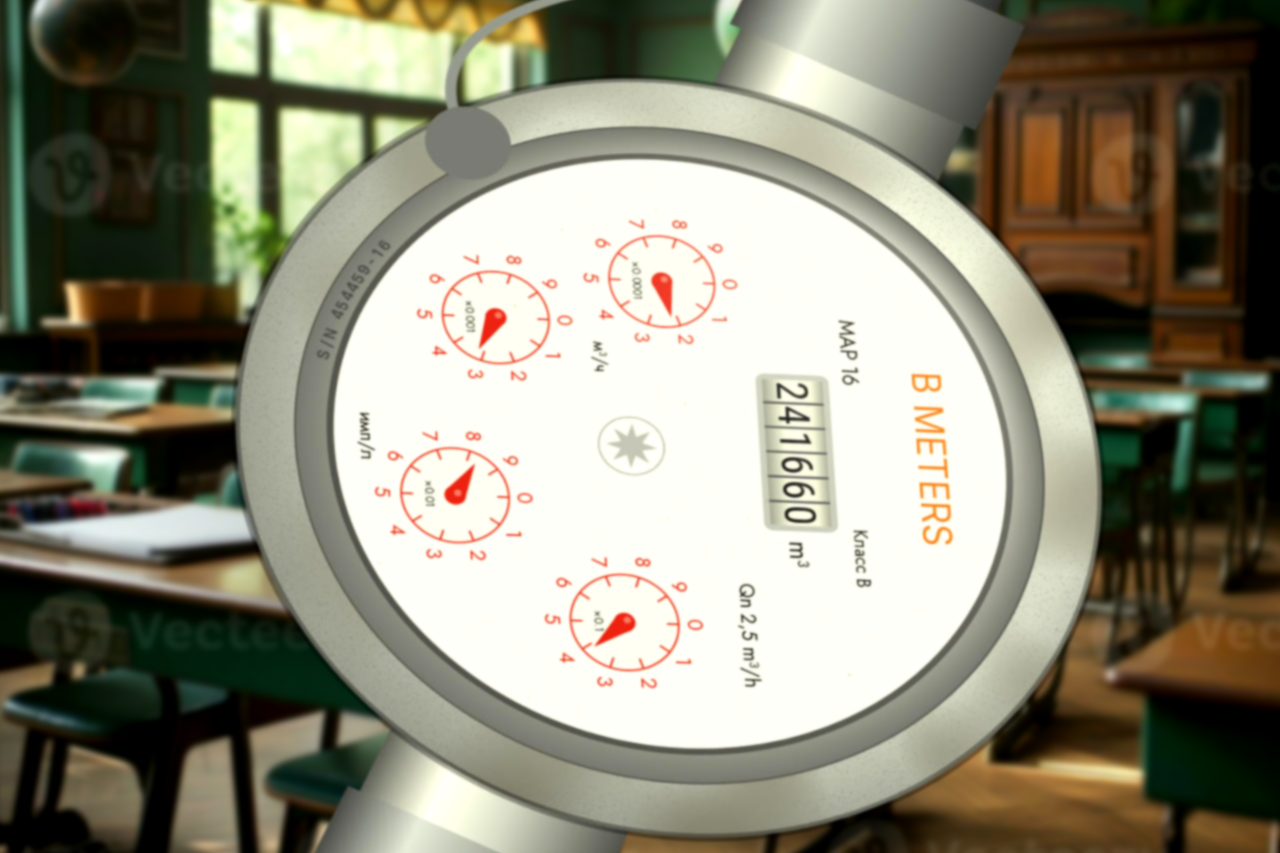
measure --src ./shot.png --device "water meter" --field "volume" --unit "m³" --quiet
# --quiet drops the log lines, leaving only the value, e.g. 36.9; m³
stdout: 241660.3832; m³
